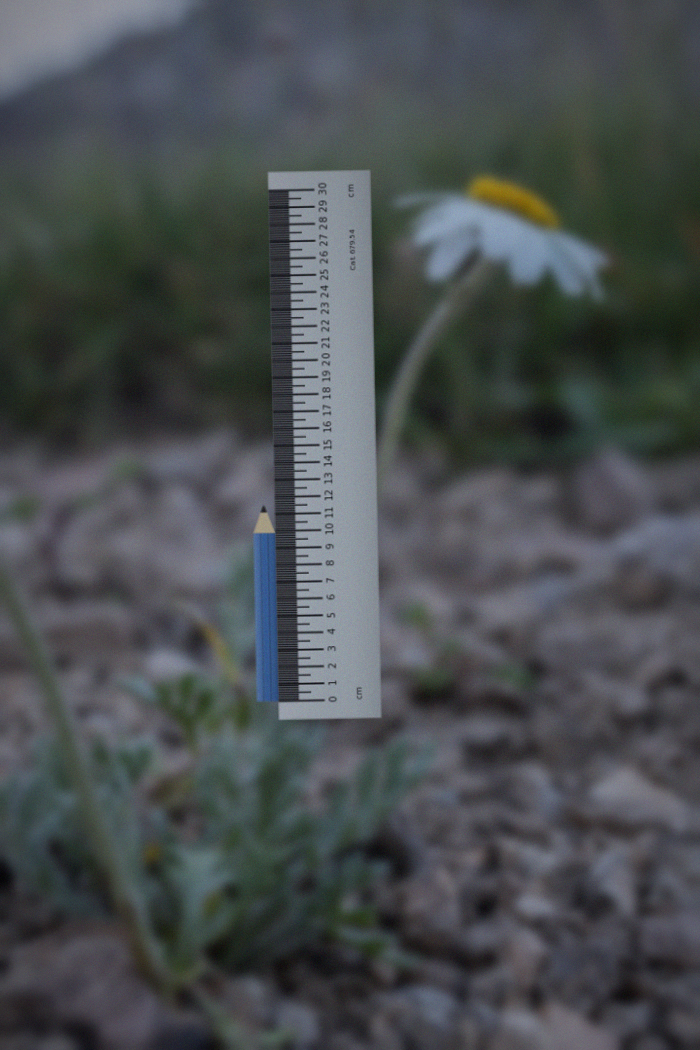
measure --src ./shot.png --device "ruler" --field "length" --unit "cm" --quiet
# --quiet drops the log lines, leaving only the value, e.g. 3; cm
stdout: 11.5; cm
